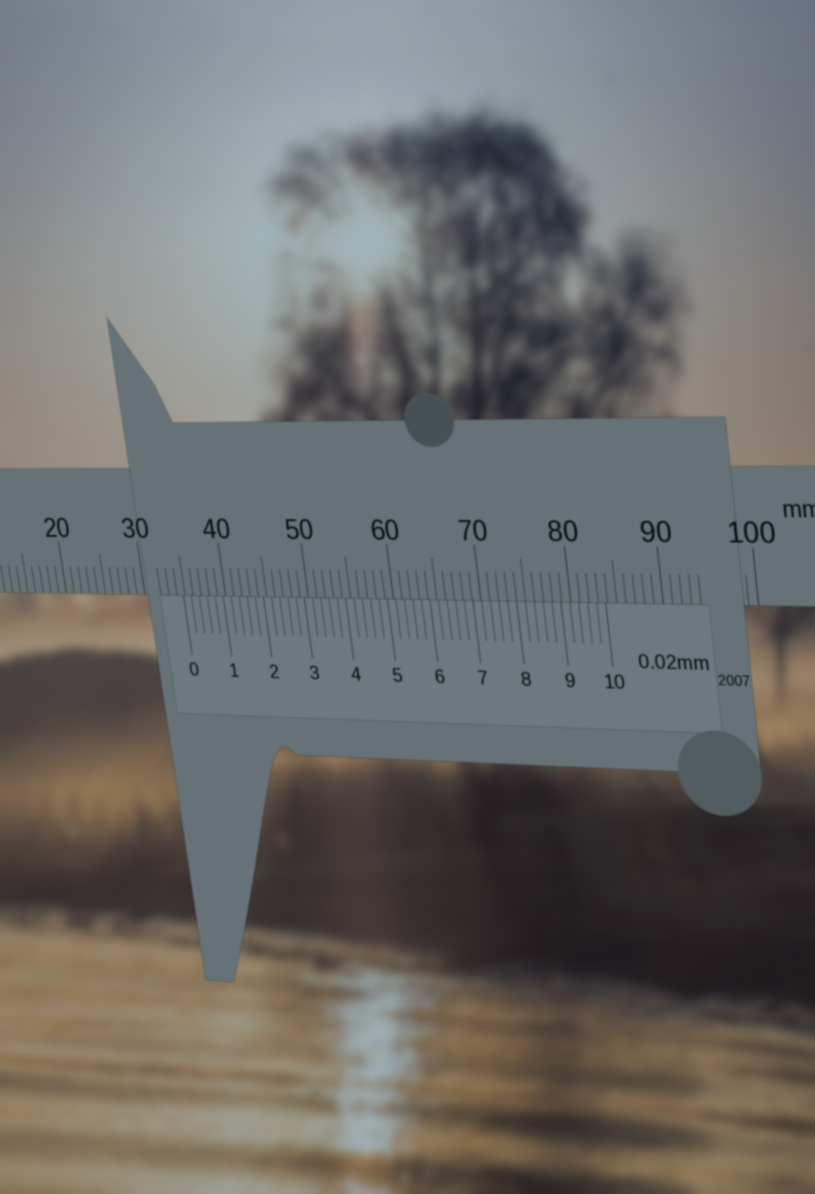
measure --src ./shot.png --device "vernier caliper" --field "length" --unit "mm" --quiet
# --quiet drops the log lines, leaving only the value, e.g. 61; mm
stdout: 34.8; mm
